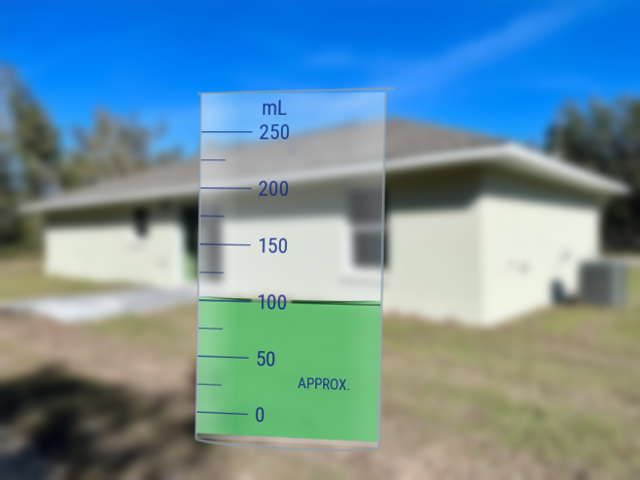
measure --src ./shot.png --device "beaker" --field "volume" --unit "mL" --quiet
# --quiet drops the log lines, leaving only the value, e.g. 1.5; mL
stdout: 100; mL
